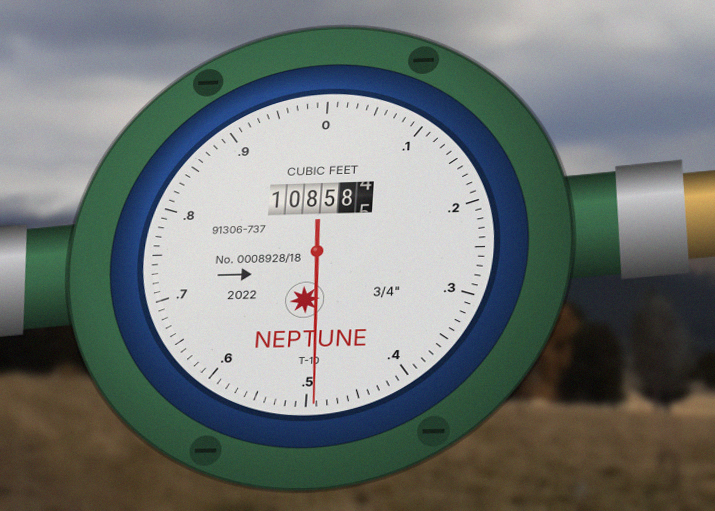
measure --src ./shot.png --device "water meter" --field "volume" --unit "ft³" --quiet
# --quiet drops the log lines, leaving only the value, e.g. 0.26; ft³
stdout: 108584.49; ft³
